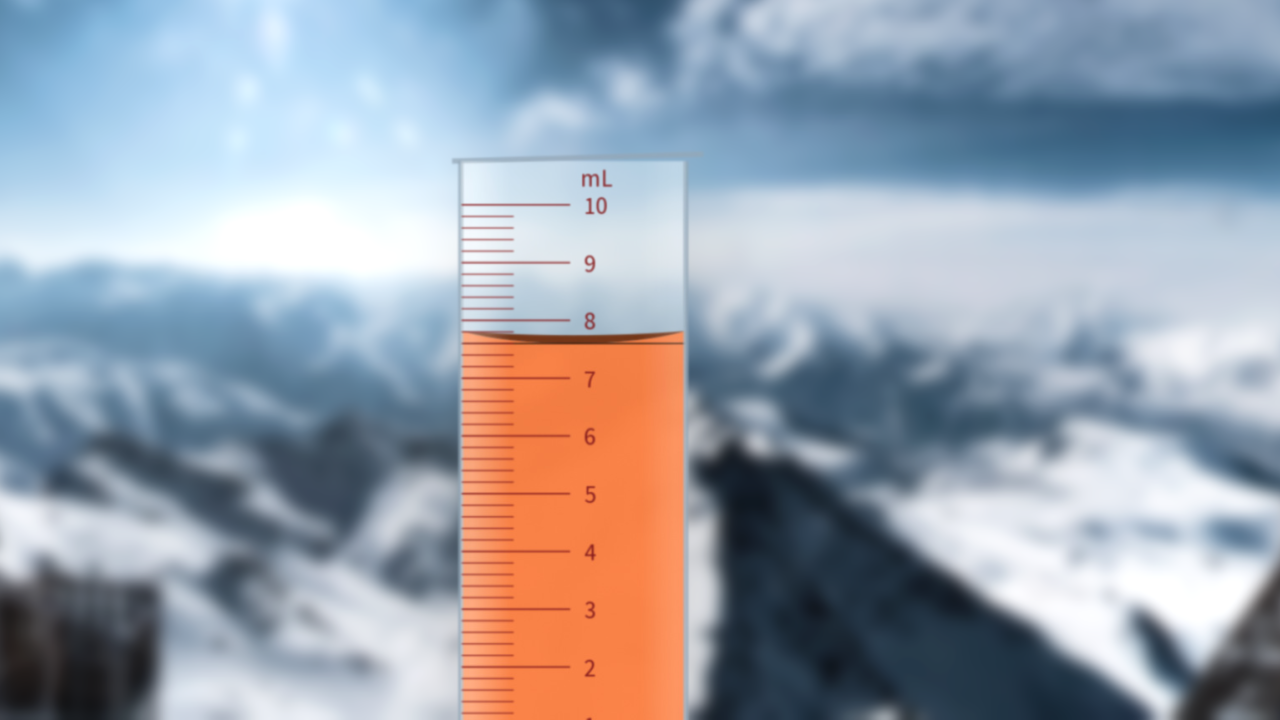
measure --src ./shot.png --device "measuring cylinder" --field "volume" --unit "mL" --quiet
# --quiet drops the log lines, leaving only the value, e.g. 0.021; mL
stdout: 7.6; mL
